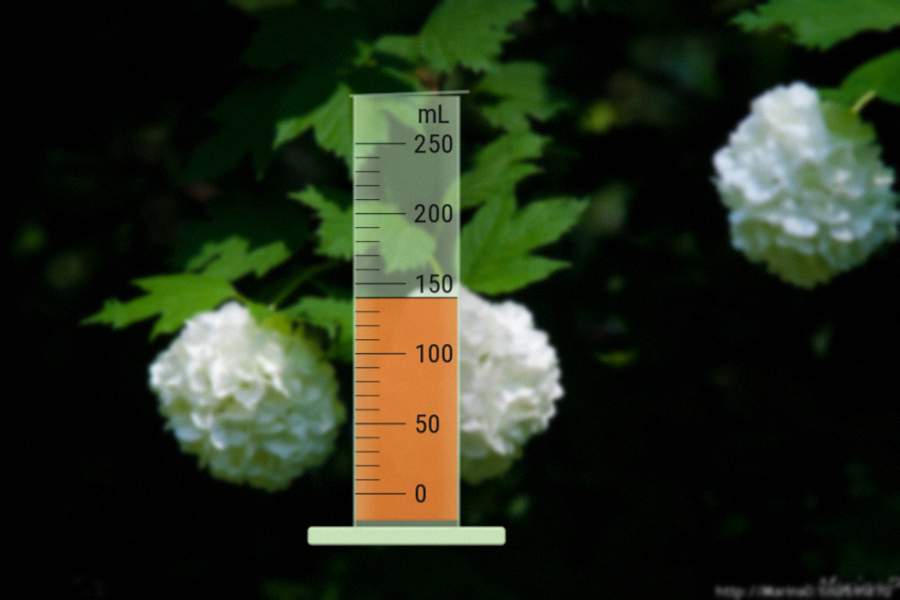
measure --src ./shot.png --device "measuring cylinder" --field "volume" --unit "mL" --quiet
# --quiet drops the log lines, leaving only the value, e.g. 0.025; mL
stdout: 140; mL
